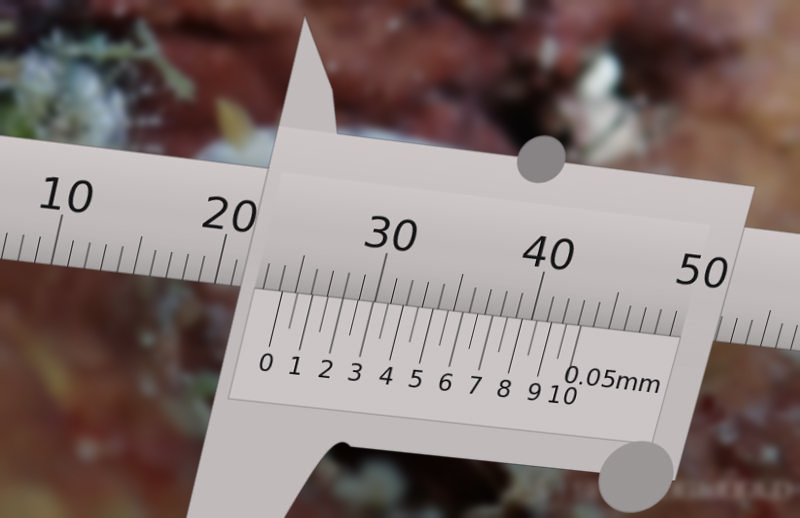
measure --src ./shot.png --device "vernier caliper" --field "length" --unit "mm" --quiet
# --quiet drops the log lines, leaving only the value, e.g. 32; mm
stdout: 24.2; mm
